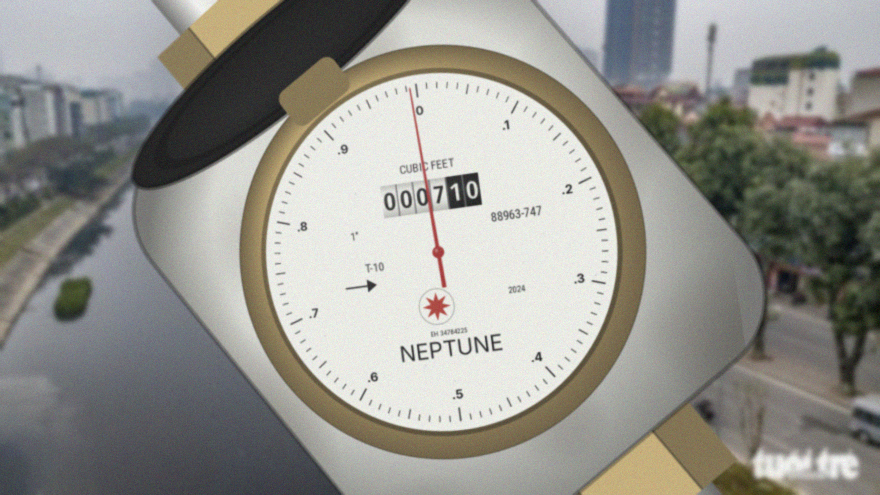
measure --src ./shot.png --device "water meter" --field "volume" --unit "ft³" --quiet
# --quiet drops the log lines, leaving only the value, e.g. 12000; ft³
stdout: 709.99; ft³
